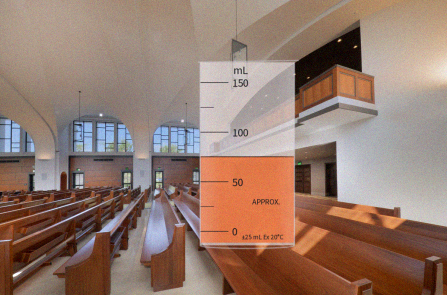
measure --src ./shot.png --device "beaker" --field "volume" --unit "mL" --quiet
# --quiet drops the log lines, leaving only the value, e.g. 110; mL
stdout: 75; mL
